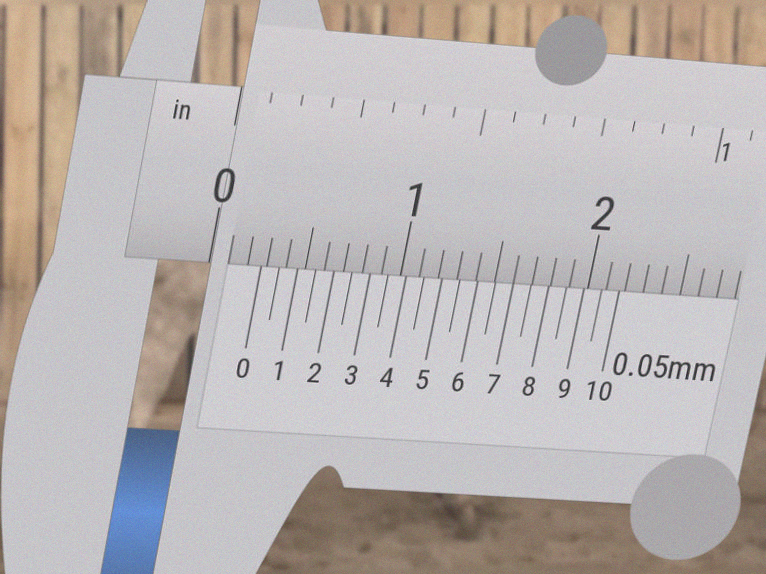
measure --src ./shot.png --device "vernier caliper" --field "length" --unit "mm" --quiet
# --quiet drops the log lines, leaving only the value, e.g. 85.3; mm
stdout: 2.7; mm
